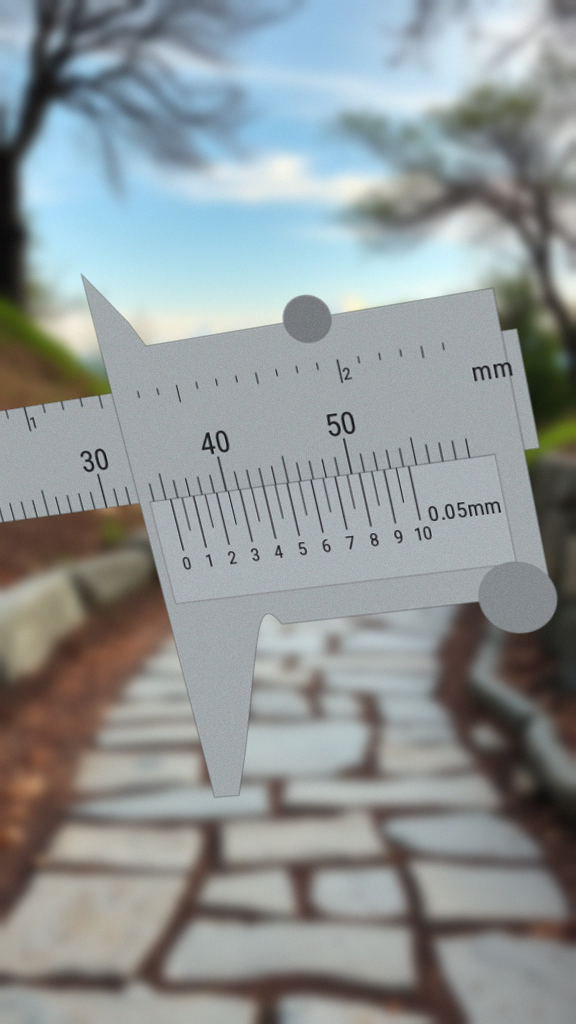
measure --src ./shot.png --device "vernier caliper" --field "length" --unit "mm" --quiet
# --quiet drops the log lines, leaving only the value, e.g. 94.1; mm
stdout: 35.4; mm
